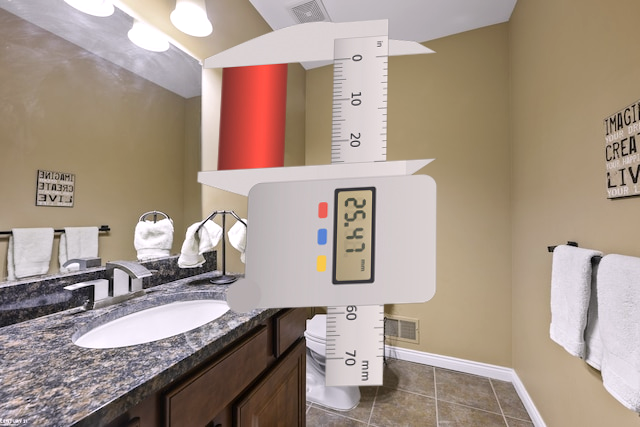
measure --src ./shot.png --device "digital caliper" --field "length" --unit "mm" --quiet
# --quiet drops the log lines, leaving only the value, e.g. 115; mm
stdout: 25.47; mm
